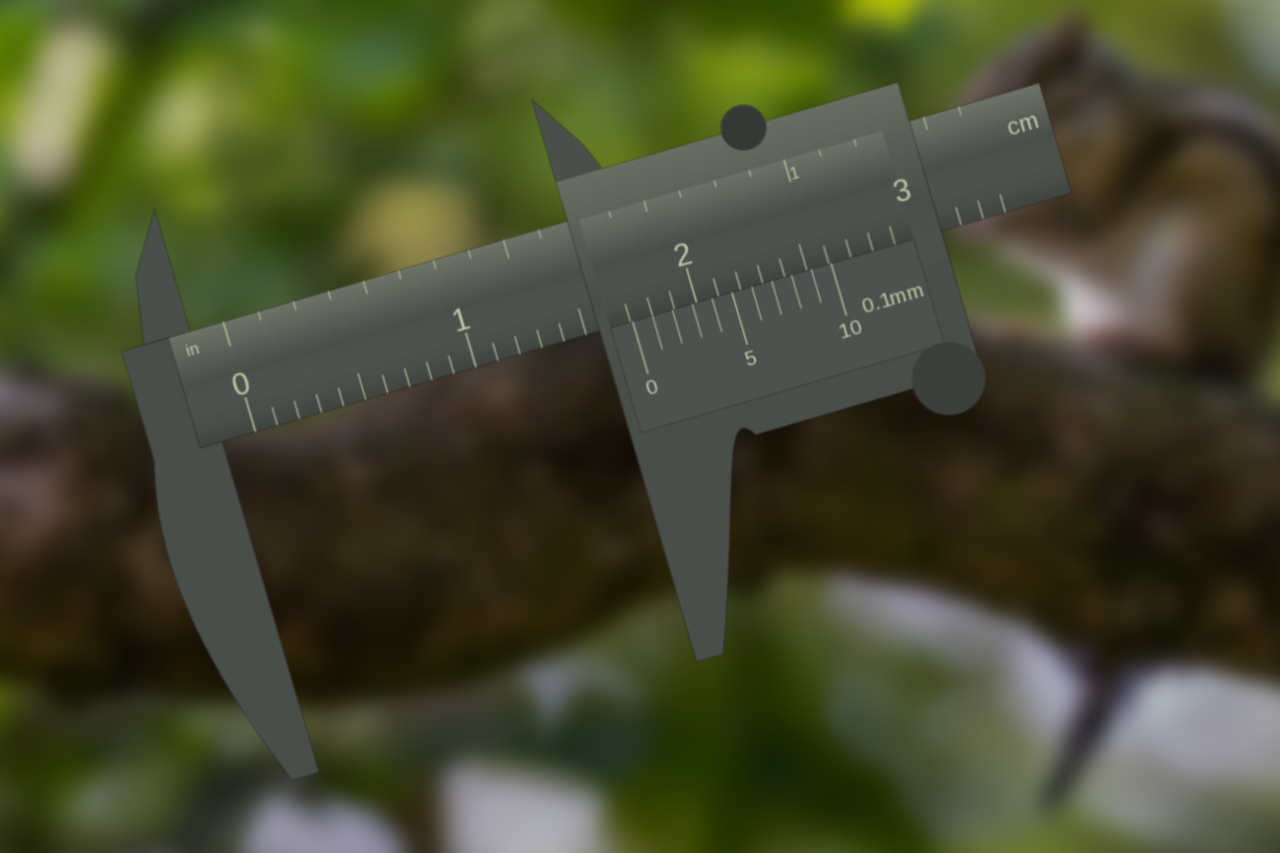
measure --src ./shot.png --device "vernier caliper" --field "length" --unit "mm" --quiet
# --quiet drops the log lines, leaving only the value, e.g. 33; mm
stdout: 17.1; mm
